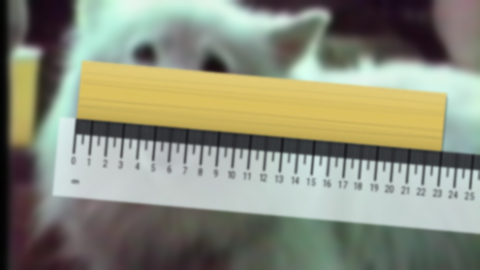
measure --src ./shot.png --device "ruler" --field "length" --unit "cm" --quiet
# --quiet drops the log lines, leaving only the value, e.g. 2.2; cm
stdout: 23; cm
